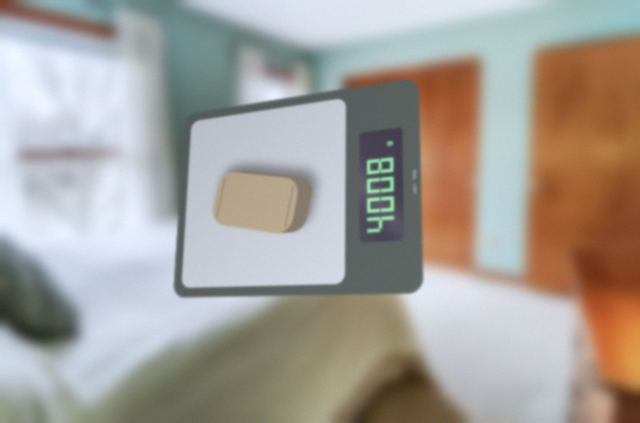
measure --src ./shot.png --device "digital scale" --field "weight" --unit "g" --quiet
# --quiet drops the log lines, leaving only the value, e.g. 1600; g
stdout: 4008; g
